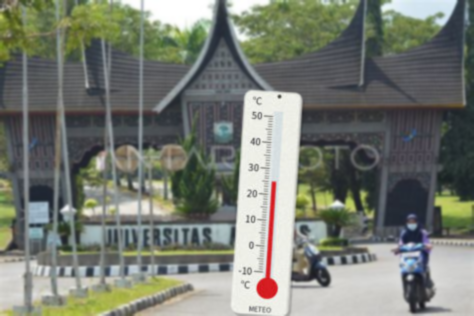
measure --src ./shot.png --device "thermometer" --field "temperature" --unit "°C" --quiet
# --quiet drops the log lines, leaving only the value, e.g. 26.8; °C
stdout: 25; °C
